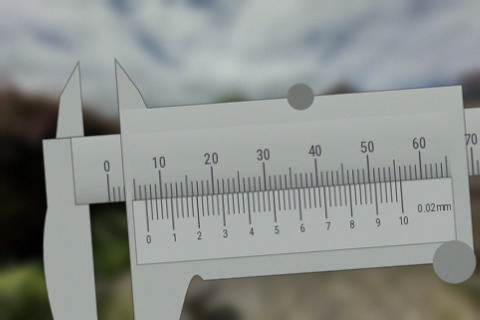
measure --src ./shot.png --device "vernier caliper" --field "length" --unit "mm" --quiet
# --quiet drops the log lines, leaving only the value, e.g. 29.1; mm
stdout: 7.0; mm
